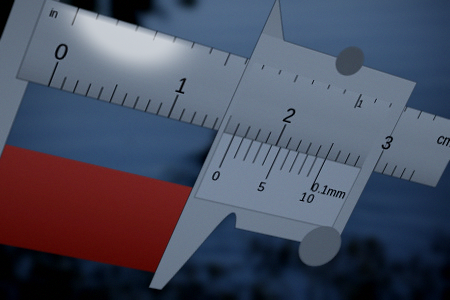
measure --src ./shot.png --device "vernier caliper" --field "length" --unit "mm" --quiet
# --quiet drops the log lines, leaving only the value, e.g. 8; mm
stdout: 16.0; mm
